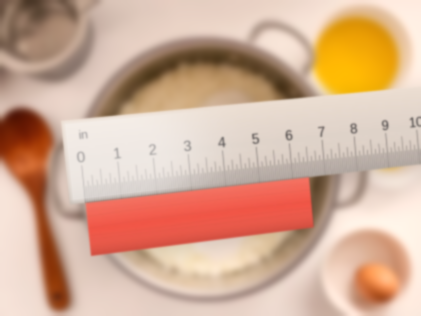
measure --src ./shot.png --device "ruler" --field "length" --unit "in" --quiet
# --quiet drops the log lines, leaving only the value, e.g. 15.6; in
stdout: 6.5; in
